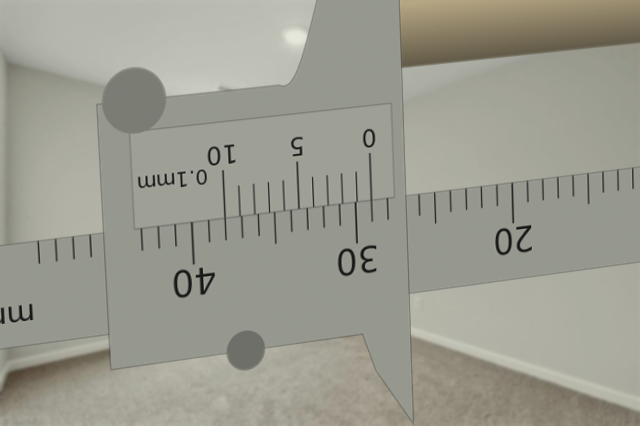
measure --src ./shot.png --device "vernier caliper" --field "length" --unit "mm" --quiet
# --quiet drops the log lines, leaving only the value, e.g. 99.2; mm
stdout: 29.0; mm
